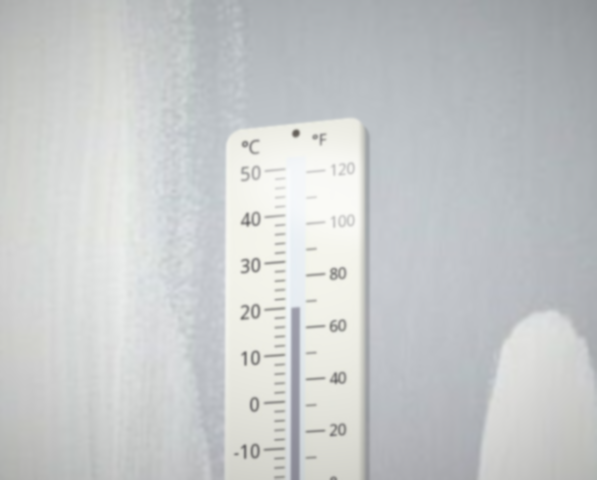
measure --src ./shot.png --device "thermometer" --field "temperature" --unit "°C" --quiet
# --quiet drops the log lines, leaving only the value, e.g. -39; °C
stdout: 20; °C
